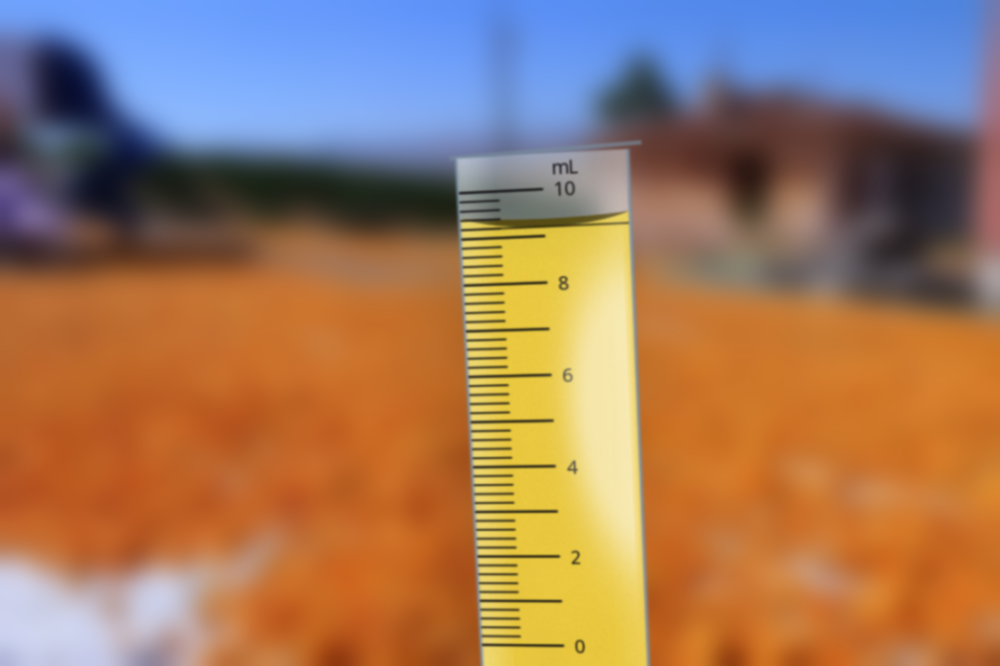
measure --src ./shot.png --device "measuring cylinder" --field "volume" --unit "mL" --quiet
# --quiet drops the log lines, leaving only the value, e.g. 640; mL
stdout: 9.2; mL
